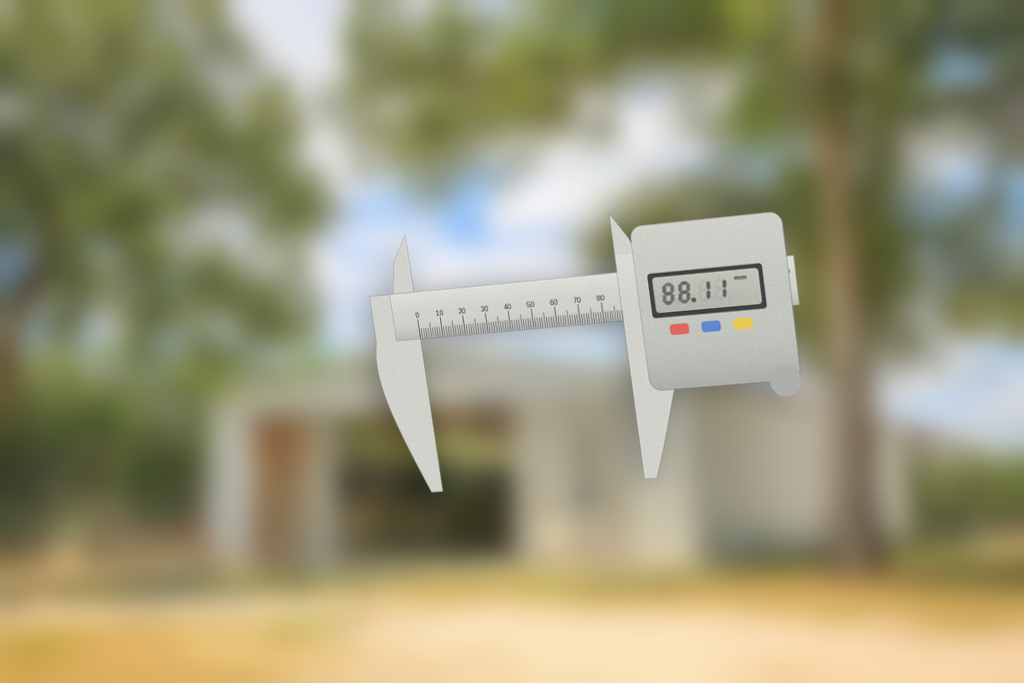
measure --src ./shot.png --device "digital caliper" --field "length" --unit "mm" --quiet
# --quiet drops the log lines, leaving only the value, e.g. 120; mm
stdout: 88.11; mm
